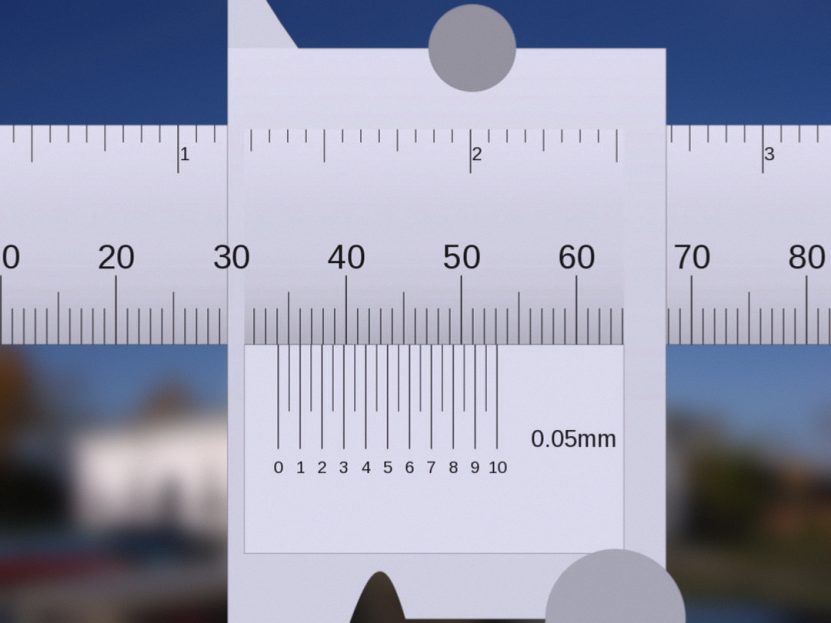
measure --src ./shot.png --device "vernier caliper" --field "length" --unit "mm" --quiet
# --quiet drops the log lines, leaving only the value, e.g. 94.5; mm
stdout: 34.1; mm
